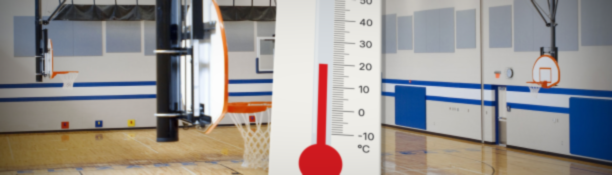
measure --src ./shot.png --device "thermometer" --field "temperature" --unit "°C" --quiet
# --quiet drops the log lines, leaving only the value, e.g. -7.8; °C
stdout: 20; °C
